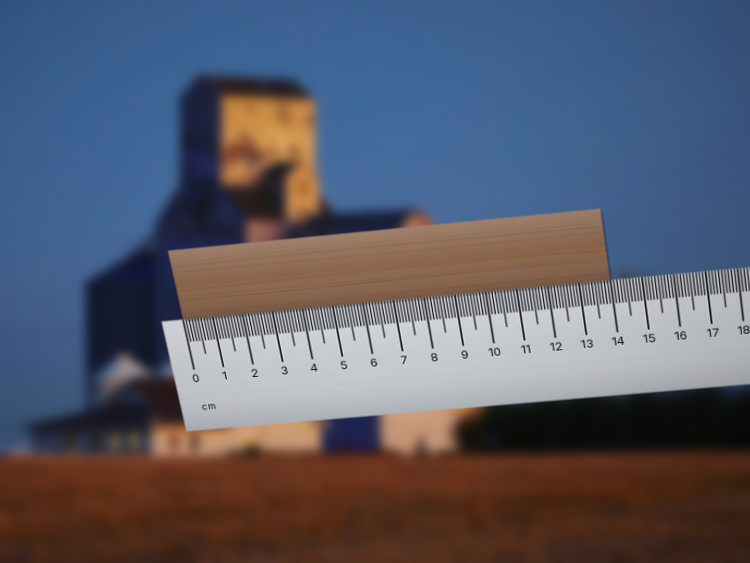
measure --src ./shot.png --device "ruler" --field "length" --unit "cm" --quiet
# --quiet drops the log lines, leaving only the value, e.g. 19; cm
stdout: 14; cm
